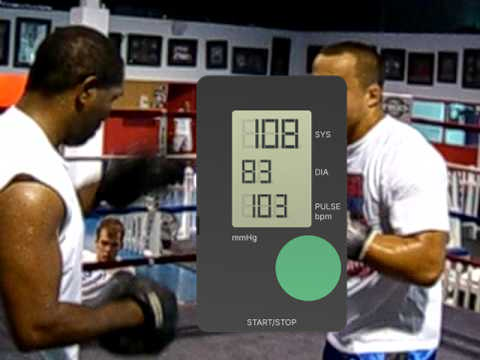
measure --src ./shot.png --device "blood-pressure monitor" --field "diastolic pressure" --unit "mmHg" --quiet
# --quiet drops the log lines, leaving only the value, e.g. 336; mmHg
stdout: 83; mmHg
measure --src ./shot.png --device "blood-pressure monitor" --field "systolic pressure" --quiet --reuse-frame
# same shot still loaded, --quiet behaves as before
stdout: 108; mmHg
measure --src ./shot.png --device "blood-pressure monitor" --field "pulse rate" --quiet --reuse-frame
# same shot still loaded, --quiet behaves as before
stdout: 103; bpm
